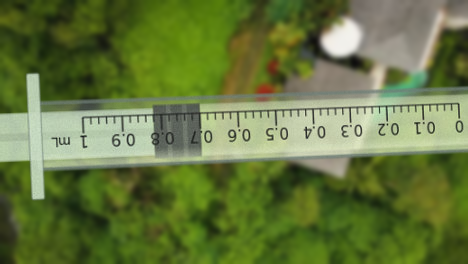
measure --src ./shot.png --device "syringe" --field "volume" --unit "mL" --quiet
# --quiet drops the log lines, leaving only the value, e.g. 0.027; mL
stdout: 0.7; mL
